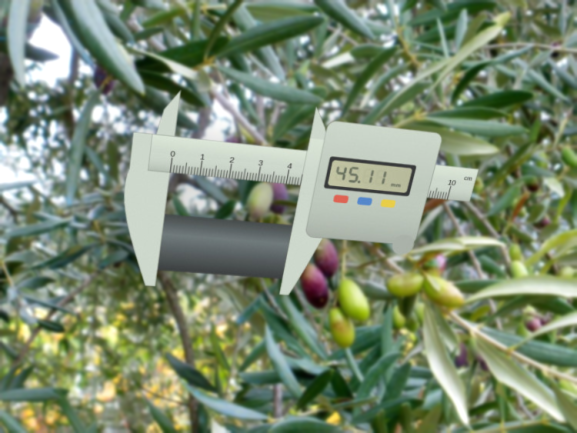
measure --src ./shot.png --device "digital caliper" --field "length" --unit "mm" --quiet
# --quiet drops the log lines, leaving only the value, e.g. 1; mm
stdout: 45.11; mm
